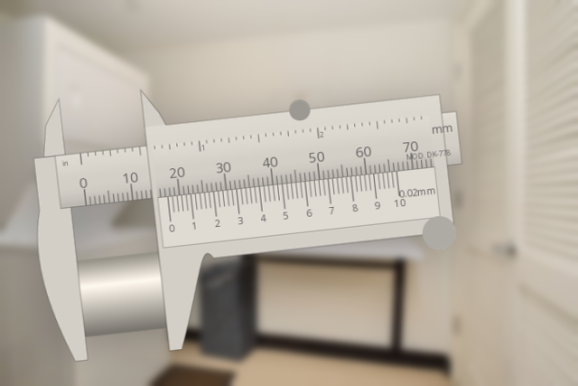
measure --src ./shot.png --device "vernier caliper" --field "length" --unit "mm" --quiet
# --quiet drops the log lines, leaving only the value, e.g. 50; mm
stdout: 17.5; mm
